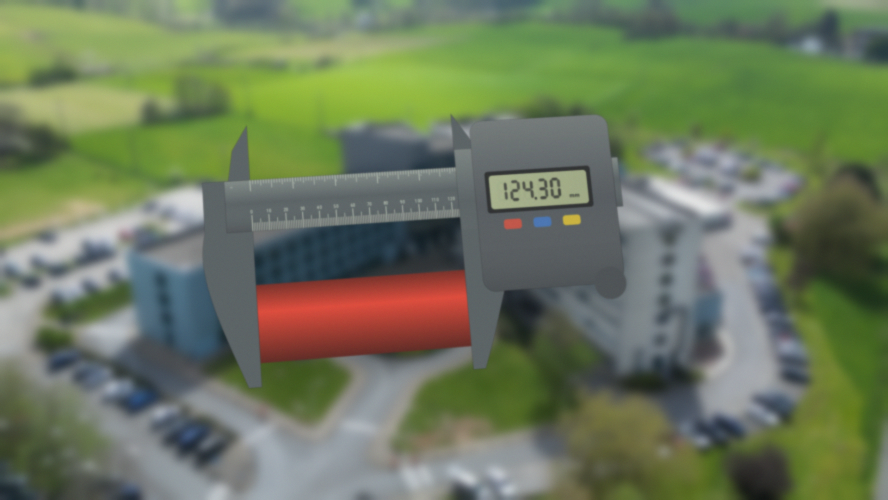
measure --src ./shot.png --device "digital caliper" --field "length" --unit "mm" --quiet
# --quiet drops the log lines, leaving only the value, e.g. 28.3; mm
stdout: 124.30; mm
